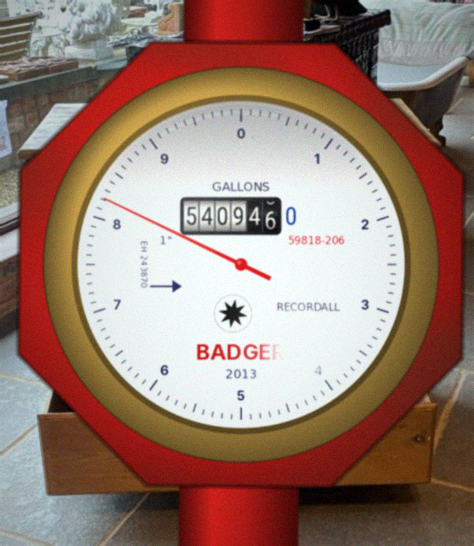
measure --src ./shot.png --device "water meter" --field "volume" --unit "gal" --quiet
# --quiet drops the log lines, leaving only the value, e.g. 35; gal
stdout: 5409458.2; gal
